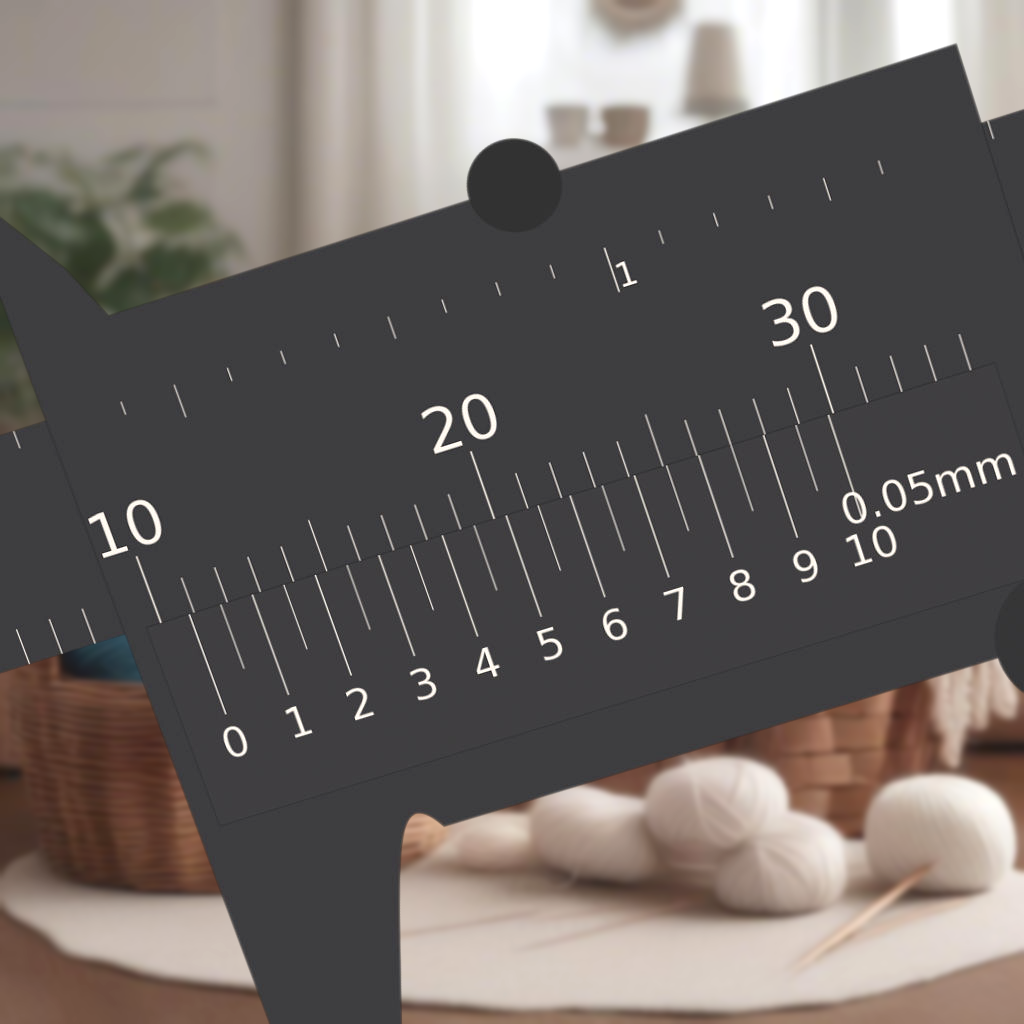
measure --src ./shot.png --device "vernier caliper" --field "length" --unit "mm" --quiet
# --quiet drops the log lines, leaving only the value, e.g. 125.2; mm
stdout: 10.85; mm
